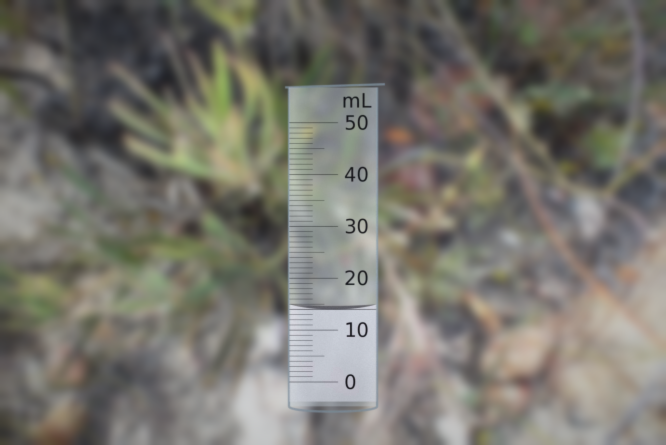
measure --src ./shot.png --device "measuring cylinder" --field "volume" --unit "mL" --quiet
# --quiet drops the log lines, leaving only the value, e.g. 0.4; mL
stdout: 14; mL
